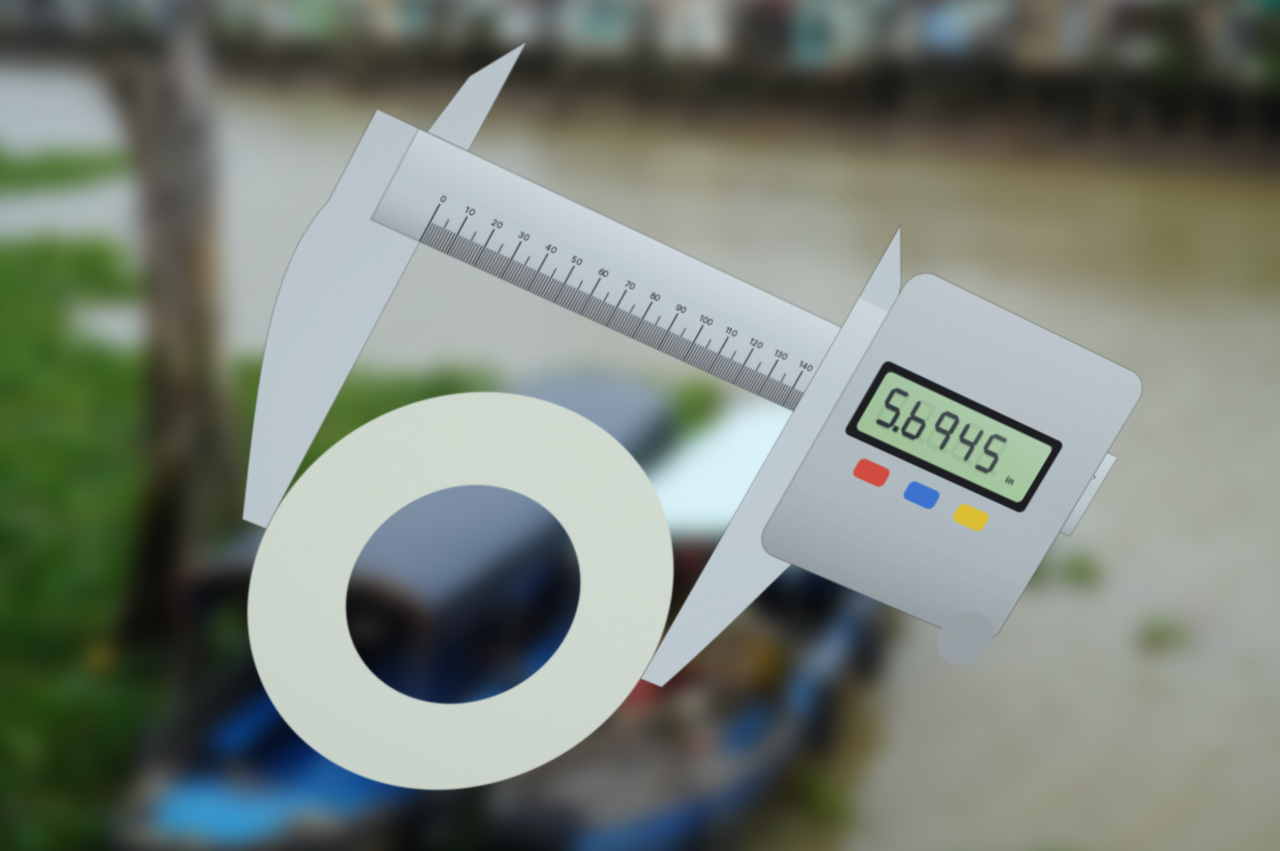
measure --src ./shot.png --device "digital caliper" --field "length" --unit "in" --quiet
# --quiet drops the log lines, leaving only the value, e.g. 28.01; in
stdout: 5.6945; in
